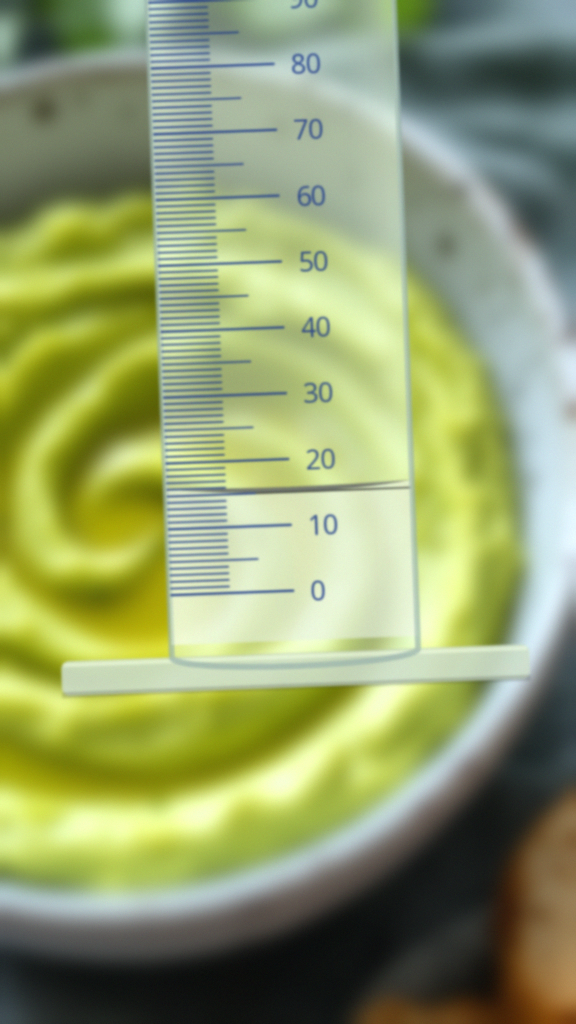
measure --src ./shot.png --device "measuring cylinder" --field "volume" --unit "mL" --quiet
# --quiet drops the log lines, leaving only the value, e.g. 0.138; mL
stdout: 15; mL
